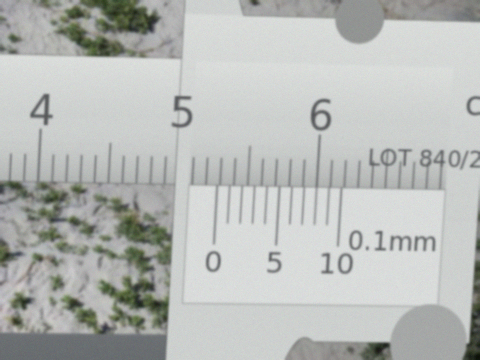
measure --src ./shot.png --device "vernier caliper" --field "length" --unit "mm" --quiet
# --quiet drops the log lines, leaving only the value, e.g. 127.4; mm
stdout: 52.8; mm
